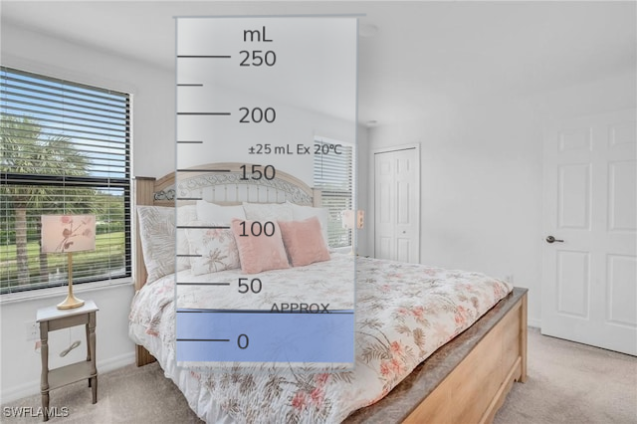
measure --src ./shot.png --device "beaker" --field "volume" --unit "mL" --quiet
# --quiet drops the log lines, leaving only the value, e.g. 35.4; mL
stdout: 25; mL
